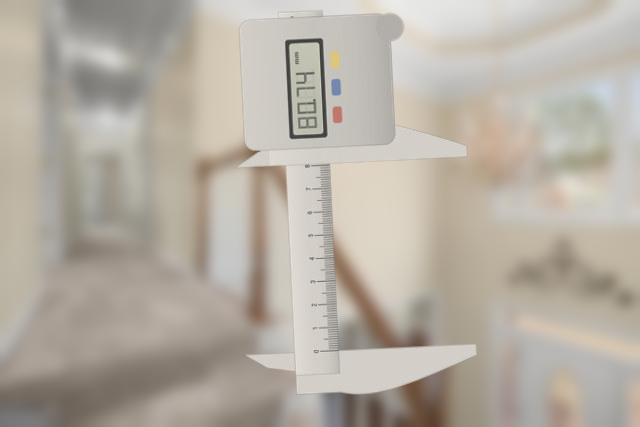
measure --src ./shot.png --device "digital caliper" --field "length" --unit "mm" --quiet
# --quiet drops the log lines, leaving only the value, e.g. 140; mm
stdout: 80.74; mm
